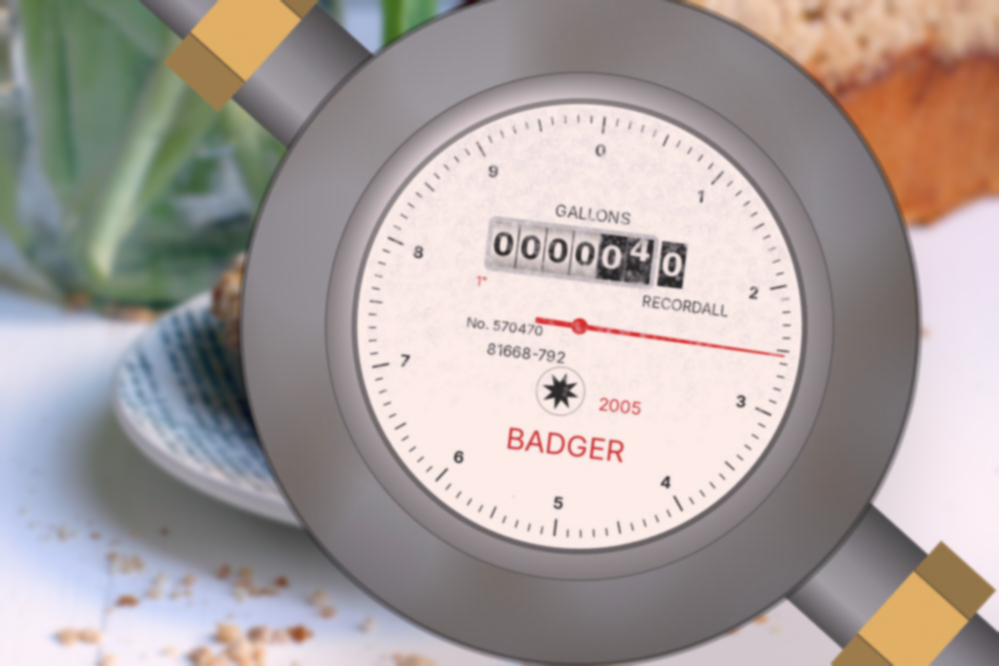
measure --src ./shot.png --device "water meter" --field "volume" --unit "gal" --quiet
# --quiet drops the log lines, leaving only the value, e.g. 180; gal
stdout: 42.5; gal
